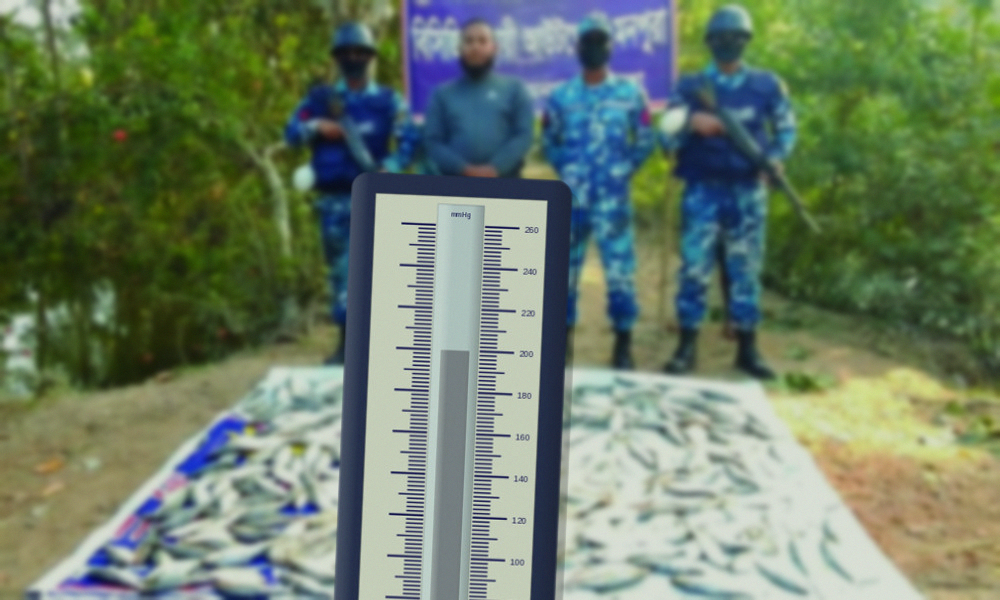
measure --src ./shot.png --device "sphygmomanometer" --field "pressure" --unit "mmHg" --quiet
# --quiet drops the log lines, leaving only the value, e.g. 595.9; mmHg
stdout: 200; mmHg
